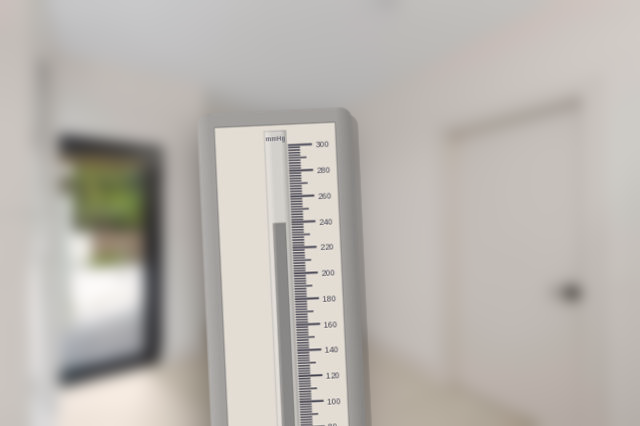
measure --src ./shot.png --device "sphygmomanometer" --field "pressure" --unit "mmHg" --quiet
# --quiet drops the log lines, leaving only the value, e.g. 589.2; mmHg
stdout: 240; mmHg
